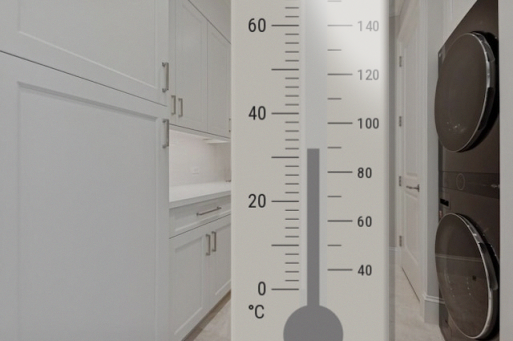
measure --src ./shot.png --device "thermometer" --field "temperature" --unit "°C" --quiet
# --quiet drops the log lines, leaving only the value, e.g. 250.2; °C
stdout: 32; °C
